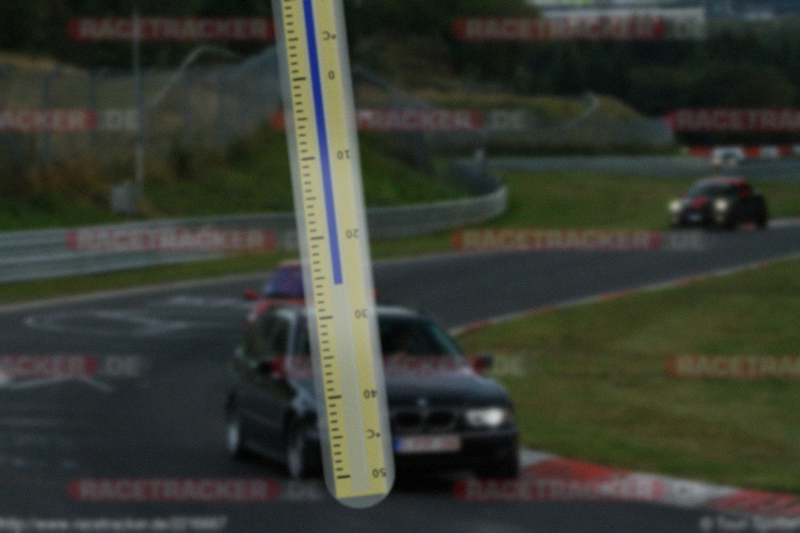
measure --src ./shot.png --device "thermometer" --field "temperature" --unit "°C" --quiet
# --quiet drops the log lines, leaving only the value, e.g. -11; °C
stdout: 26; °C
